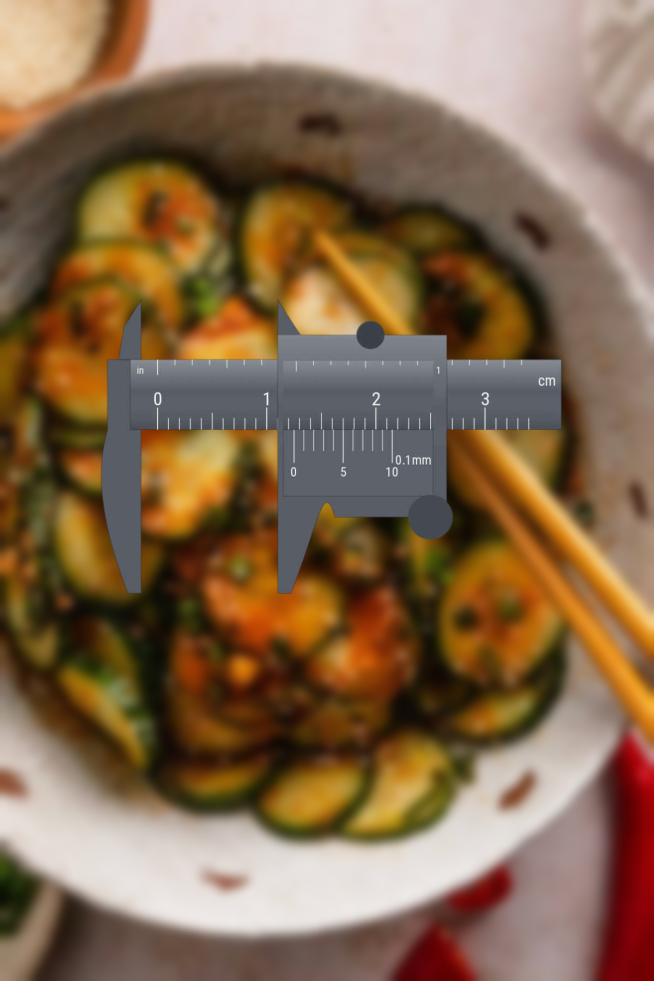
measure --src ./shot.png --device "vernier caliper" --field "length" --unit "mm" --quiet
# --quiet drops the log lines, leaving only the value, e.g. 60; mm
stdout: 12.5; mm
